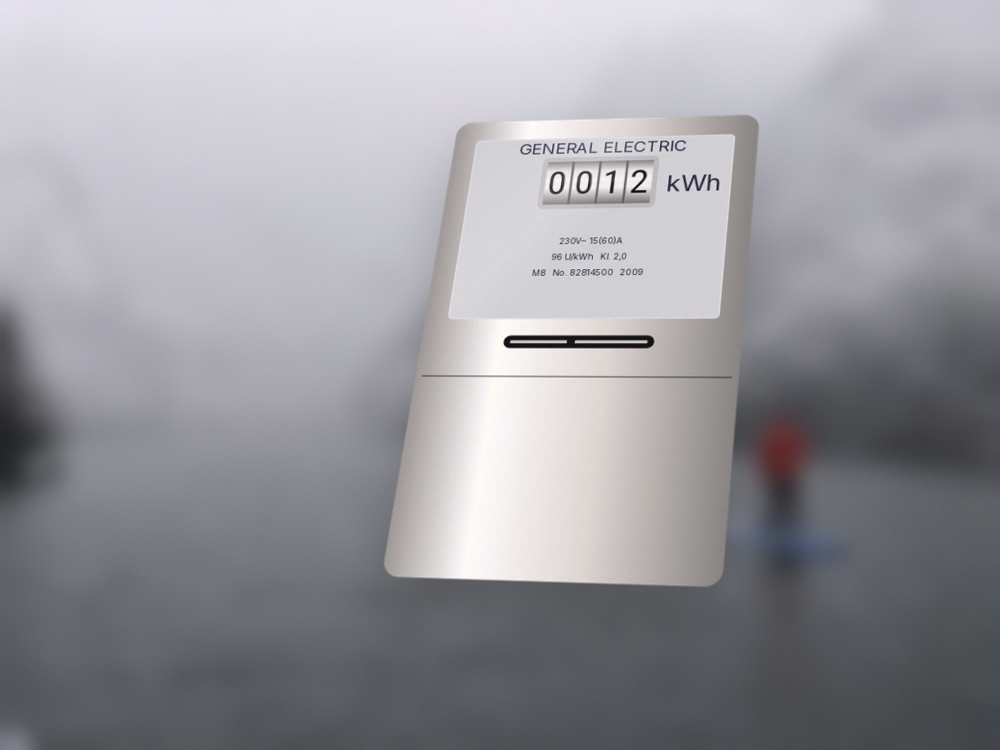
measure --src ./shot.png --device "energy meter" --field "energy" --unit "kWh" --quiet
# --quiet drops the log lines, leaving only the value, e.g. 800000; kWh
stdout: 12; kWh
